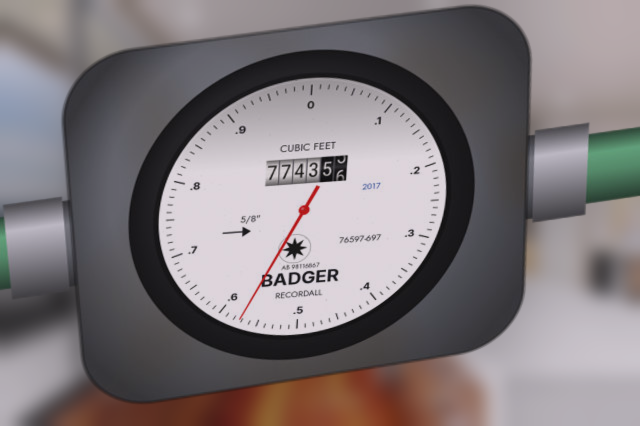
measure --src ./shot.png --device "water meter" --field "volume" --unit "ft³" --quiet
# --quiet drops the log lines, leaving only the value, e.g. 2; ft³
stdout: 774355.57; ft³
